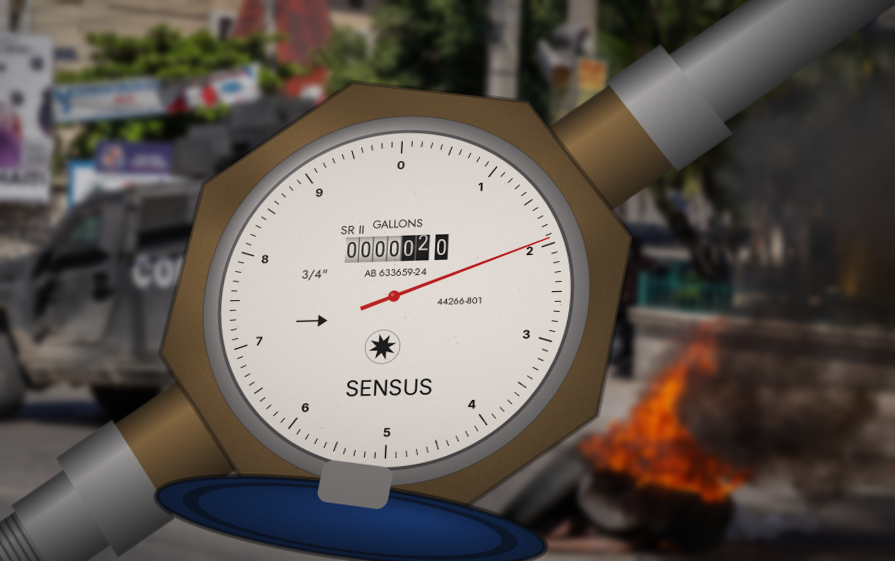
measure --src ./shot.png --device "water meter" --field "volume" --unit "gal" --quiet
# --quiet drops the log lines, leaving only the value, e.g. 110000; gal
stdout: 21.9; gal
